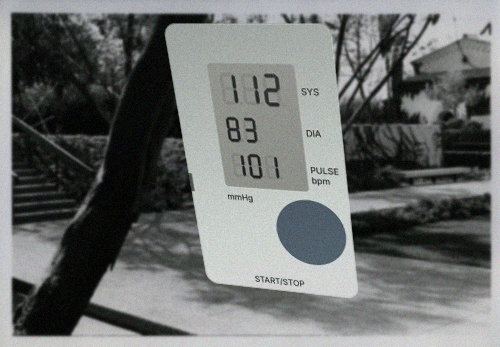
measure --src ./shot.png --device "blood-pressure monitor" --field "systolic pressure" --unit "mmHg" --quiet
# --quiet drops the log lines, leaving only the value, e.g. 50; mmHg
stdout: 112; mmHg
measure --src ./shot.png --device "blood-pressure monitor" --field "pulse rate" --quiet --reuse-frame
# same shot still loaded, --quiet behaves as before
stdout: 101; bpm
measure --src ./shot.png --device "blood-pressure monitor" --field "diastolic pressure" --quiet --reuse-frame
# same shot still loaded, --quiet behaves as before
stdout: 83; mmHg
